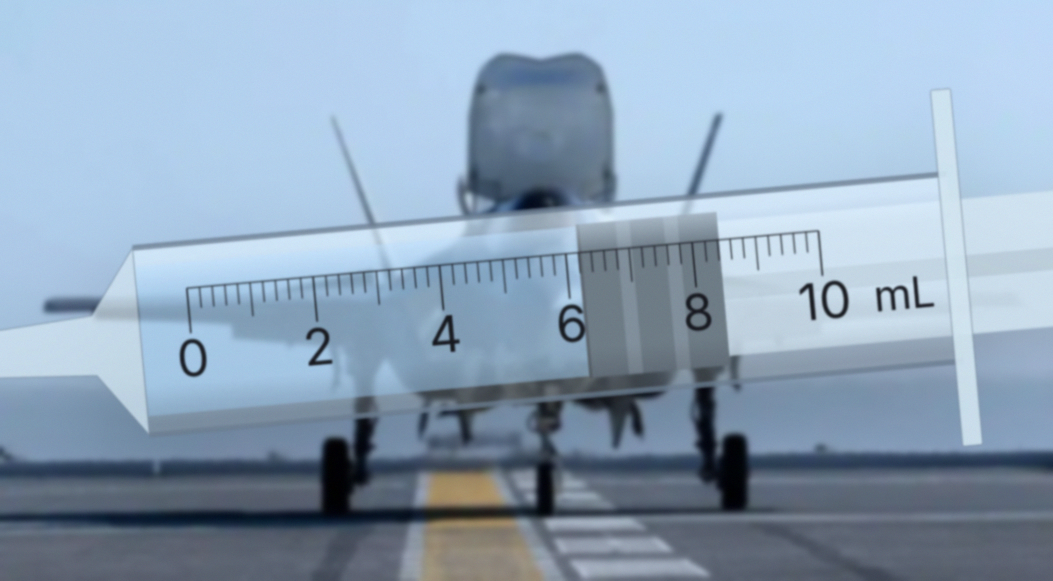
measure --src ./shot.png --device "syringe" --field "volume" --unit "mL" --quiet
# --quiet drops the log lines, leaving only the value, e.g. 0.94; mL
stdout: 6.2; mL
